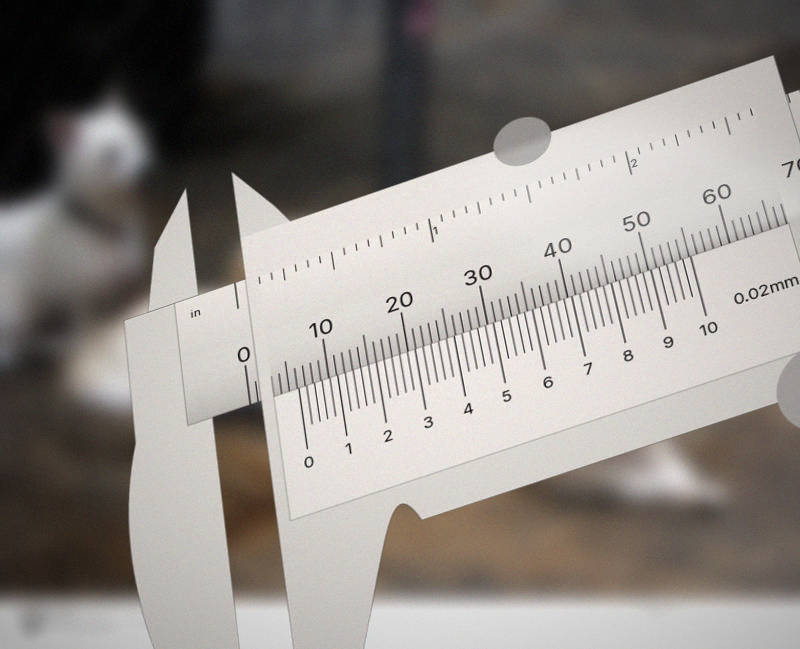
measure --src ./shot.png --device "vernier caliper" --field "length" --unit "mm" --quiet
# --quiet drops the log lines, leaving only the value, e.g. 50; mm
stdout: 6.2; mm
